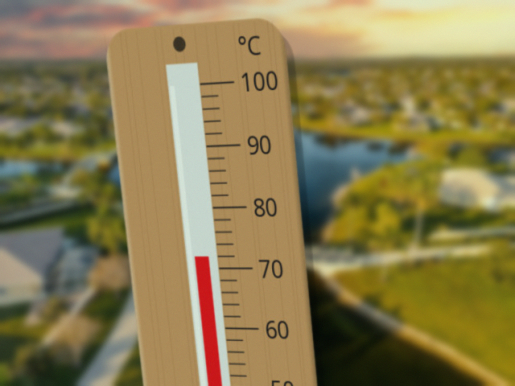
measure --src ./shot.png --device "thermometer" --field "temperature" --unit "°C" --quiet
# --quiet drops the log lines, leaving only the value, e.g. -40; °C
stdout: 72; °C
